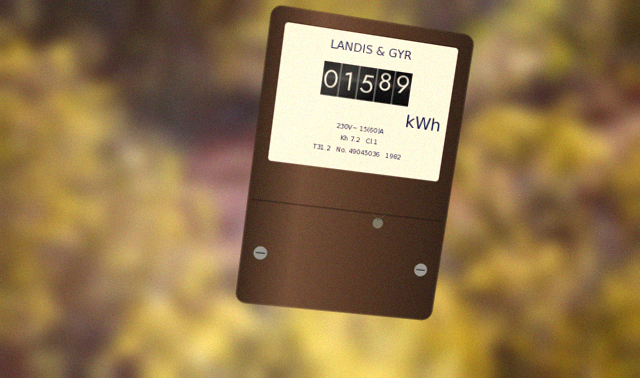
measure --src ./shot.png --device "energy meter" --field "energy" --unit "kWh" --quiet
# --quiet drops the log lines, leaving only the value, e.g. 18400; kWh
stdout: 1589; kWh
